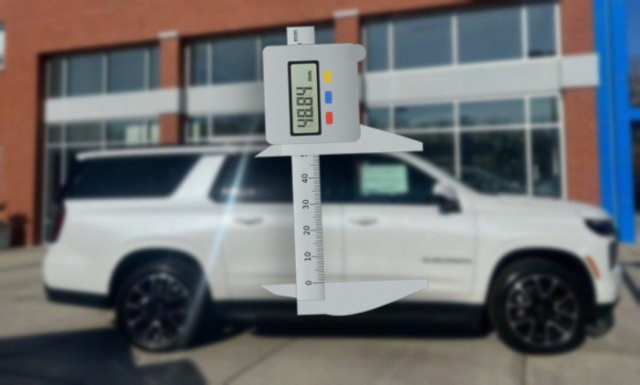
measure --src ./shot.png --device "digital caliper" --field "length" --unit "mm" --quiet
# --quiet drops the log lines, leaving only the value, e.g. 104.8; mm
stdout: 48.84; mm
